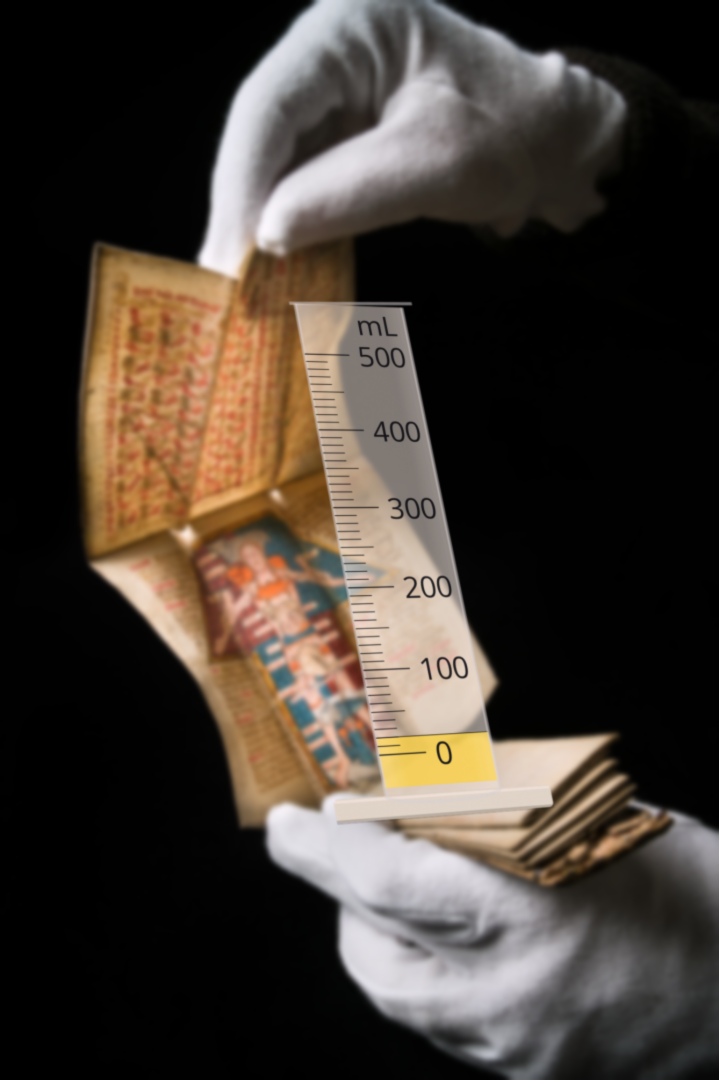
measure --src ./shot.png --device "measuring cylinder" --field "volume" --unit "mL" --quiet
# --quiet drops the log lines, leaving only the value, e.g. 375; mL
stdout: 20; mL
